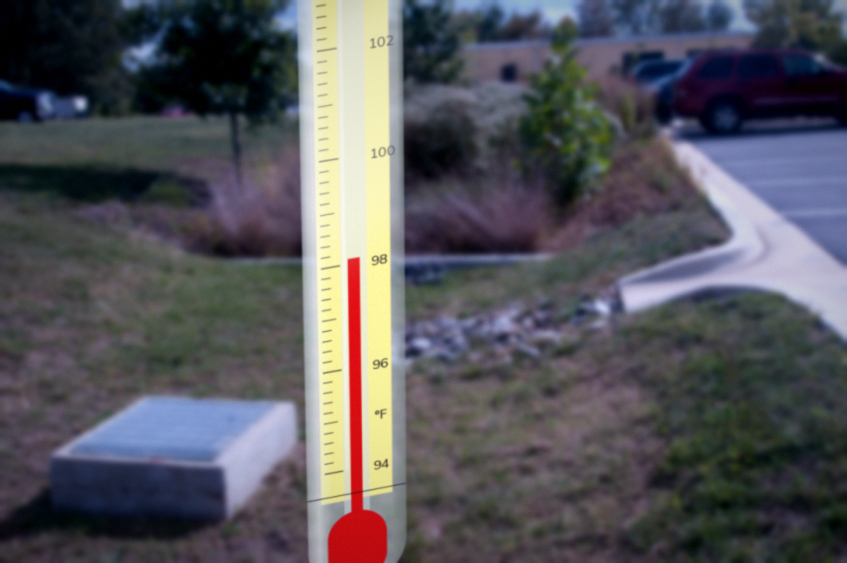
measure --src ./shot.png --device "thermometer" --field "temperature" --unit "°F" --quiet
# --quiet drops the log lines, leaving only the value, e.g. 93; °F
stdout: 98.1; °F
